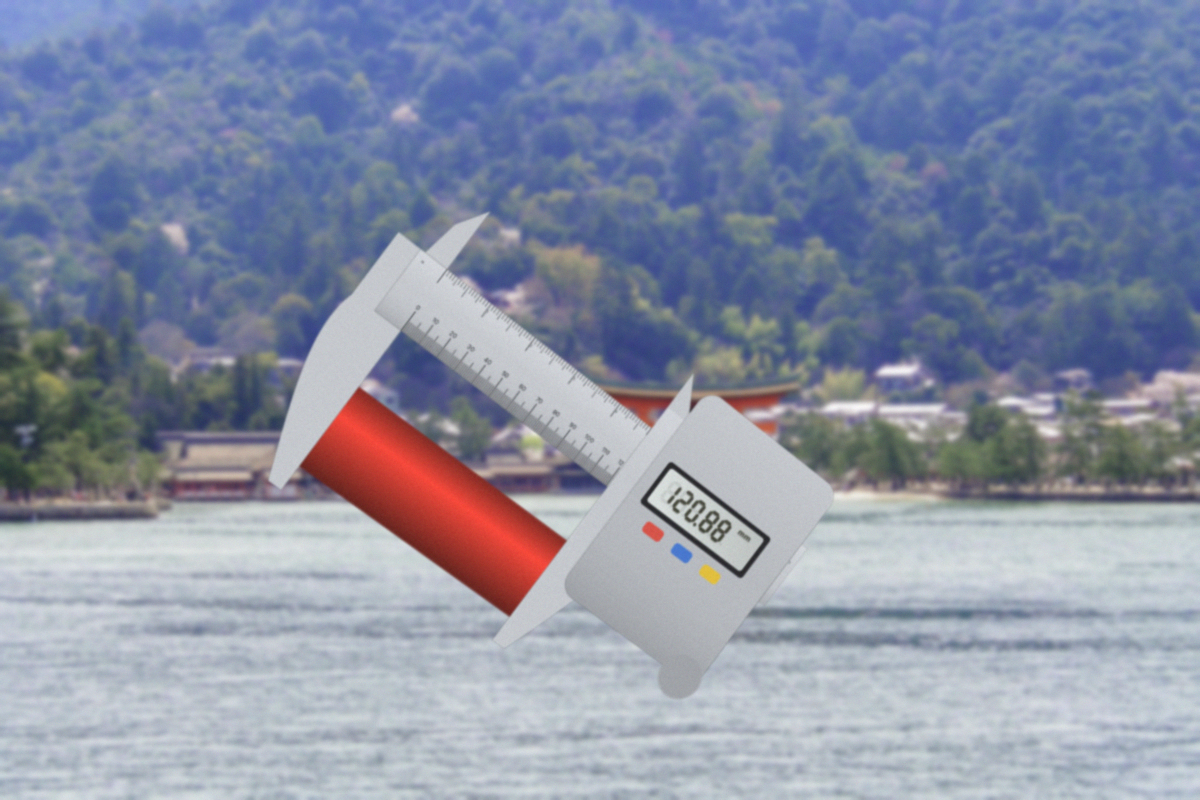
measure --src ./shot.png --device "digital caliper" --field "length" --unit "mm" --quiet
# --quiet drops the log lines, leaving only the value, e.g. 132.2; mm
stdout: 120.88; mm
